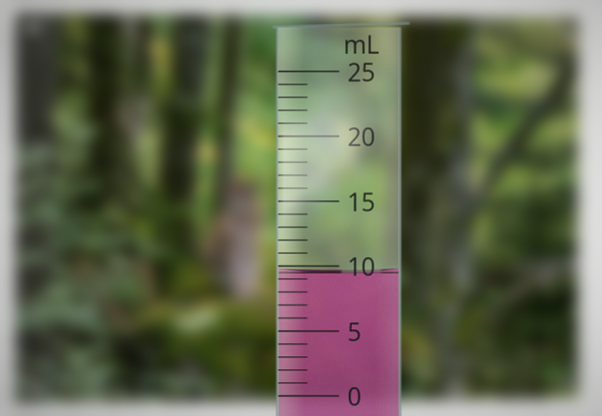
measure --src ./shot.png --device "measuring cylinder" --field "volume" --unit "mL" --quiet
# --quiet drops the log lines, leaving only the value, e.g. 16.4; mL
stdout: 9.5; mL
